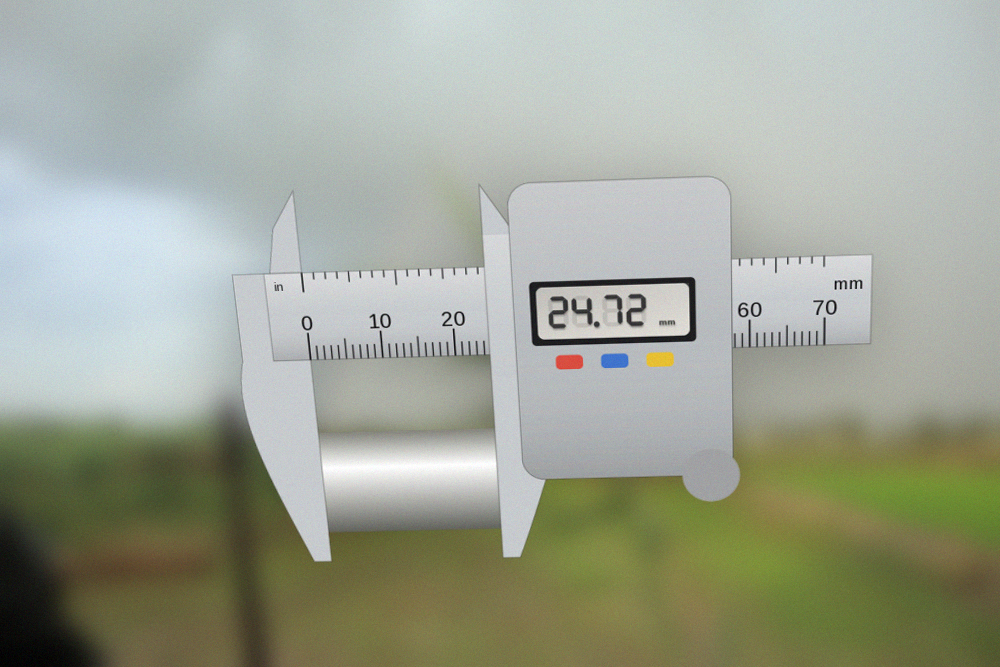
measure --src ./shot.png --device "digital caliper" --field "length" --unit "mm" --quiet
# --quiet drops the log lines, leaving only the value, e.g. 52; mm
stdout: 24.72; mm
